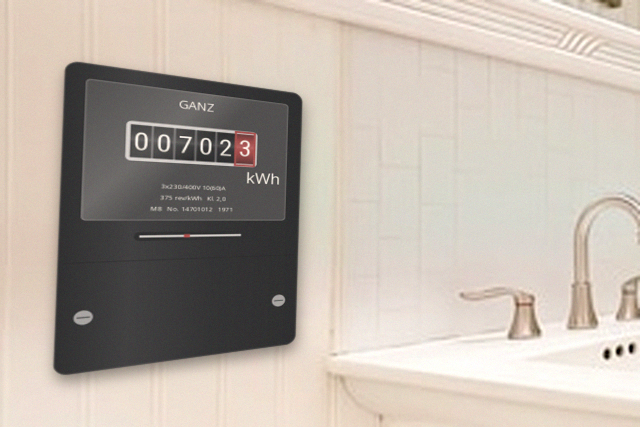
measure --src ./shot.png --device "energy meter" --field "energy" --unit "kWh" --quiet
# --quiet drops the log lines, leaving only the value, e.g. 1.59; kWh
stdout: 702.3; kWh
